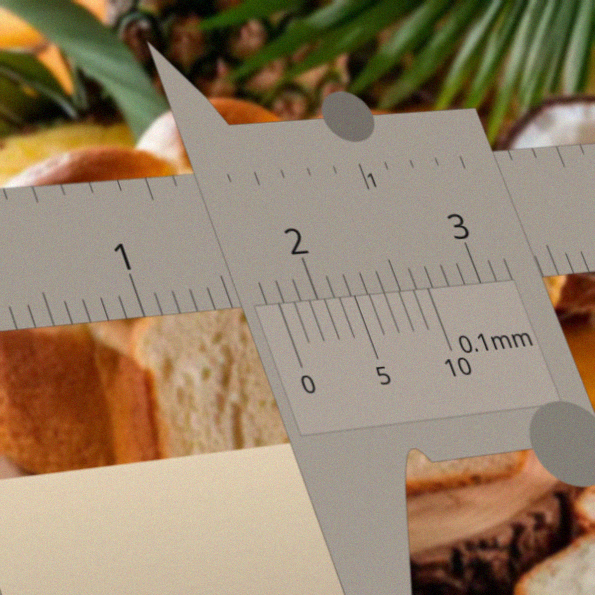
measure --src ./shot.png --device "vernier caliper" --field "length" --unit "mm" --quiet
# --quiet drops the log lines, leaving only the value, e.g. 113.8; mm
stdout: 17.7; mm
